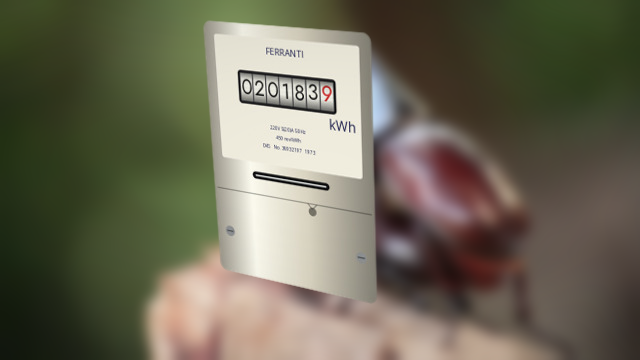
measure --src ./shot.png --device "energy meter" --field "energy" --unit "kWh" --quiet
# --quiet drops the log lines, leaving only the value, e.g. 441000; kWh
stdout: 20183.9; kWh
